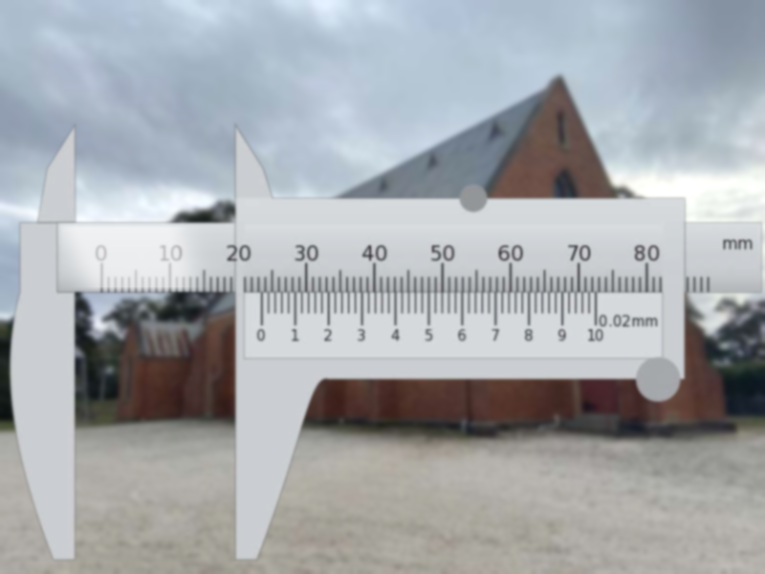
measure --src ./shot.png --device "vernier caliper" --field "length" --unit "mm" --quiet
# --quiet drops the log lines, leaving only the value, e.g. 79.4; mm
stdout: 23.5; mm
